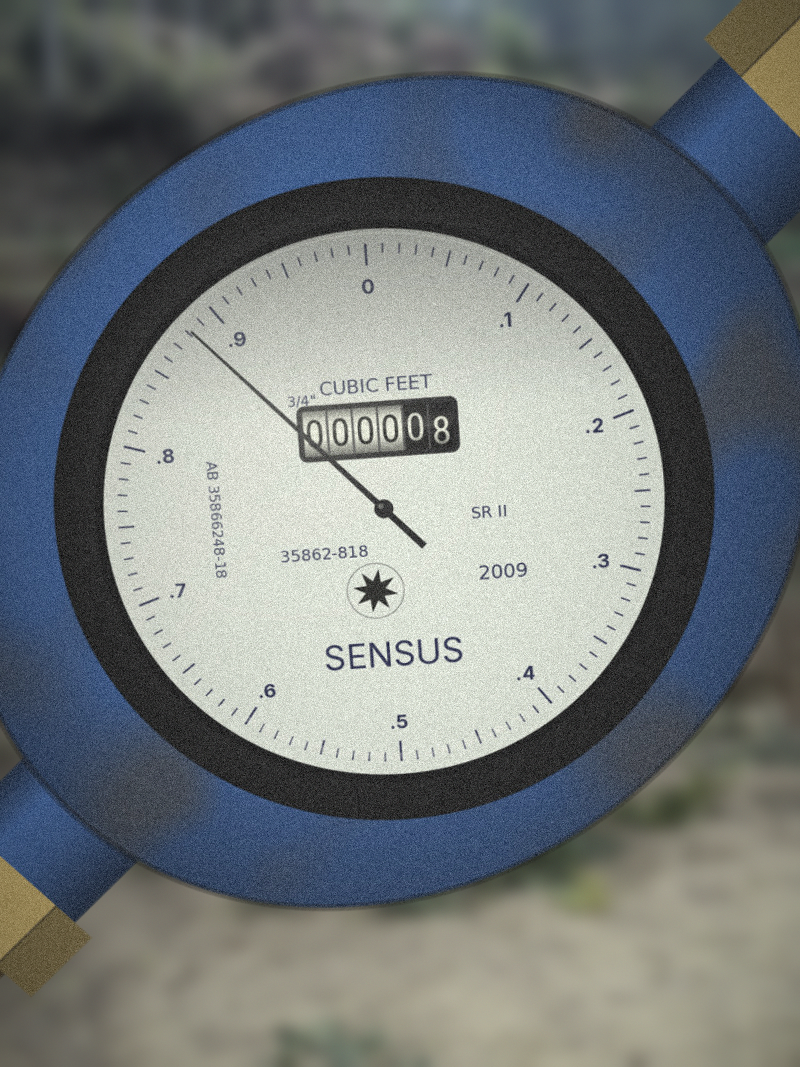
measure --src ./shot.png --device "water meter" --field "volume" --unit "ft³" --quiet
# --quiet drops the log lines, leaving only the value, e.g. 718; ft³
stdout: 7.88; ft³
